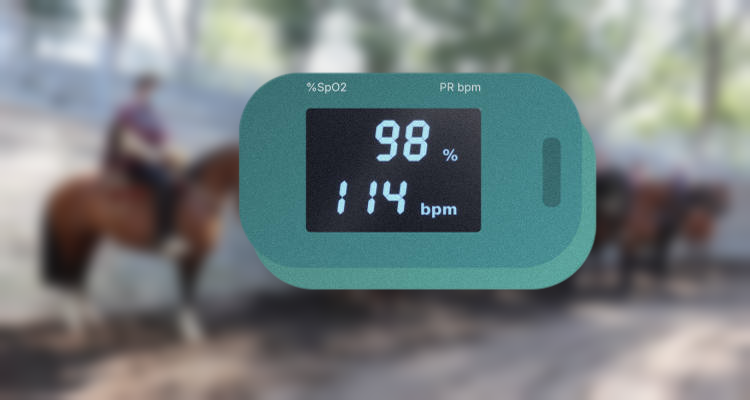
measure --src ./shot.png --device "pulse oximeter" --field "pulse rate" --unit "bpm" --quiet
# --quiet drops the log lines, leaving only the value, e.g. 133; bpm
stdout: 114; bpm
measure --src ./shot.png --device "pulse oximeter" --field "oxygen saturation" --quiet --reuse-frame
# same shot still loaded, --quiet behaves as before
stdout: 98; %
